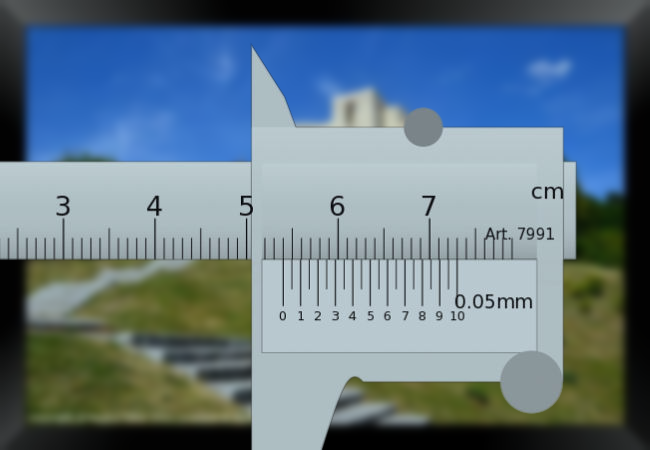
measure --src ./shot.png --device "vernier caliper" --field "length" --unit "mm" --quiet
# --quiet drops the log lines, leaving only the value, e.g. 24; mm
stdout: 54.0; mm
